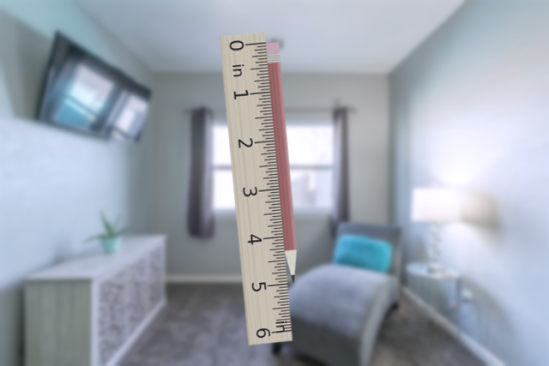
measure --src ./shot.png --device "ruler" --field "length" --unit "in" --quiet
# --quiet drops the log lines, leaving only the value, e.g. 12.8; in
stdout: 5; in
